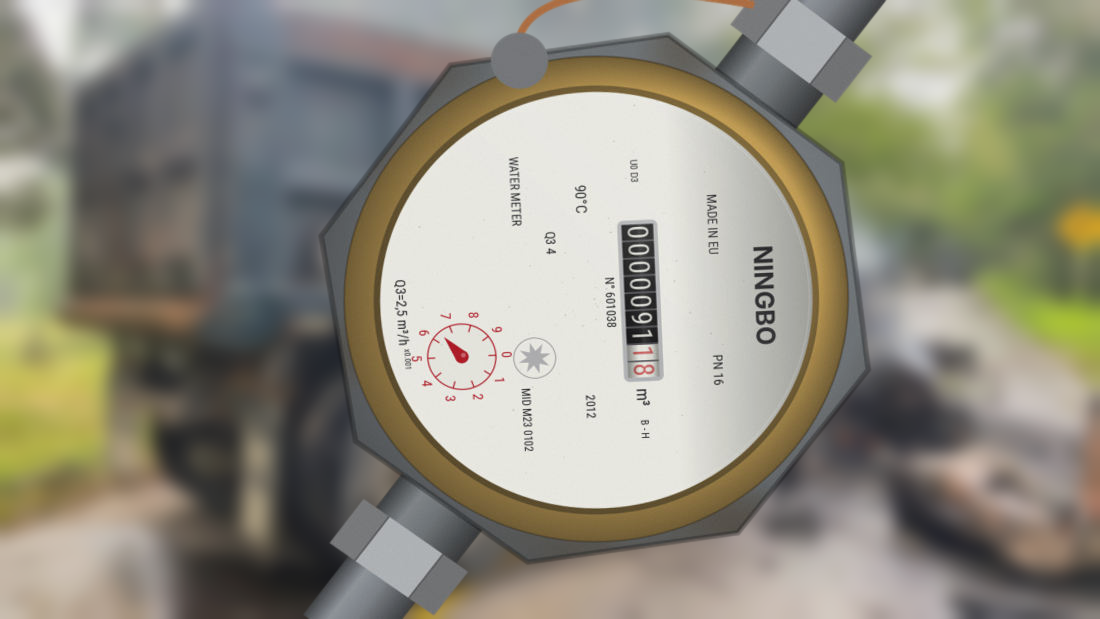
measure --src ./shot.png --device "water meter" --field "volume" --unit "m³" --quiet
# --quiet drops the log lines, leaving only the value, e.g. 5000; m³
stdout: 91.186; m³
